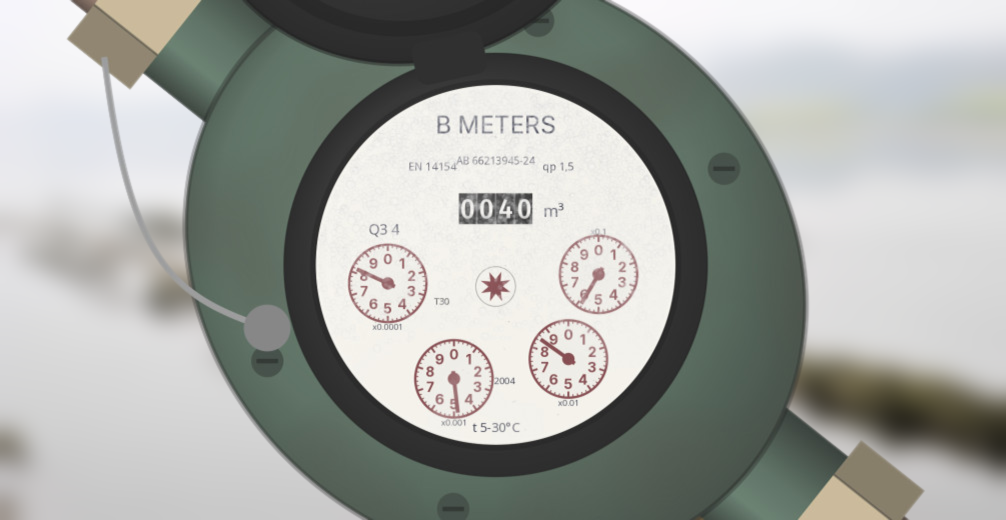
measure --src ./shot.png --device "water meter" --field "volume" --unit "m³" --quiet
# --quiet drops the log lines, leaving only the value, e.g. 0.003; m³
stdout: 40.5848; m³
